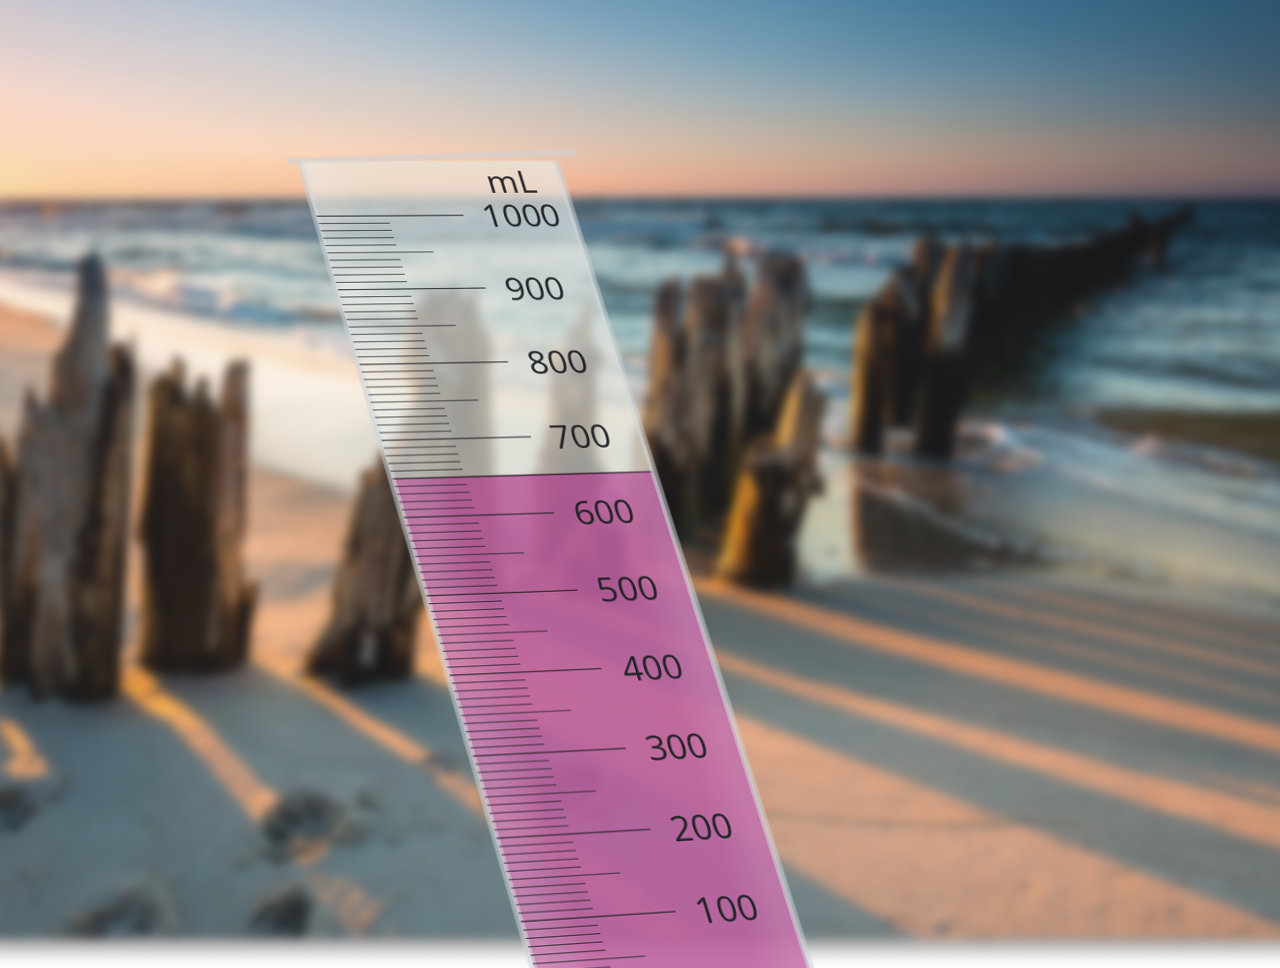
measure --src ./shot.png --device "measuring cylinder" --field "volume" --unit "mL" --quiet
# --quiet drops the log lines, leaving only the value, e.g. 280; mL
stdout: 650; mL
